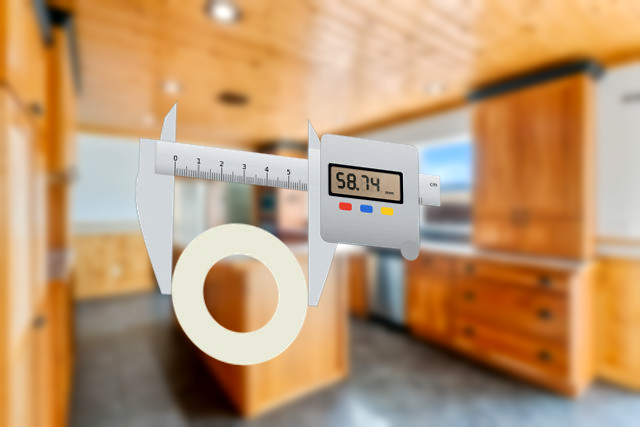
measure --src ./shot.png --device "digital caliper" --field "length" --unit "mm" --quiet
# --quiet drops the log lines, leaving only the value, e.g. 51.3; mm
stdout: 58.74; mm
